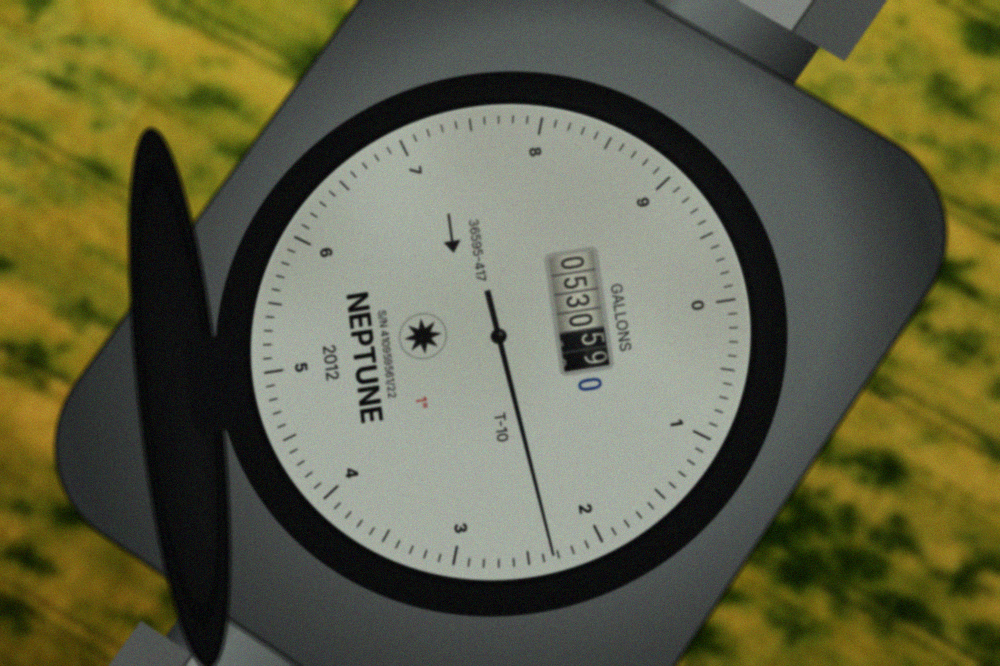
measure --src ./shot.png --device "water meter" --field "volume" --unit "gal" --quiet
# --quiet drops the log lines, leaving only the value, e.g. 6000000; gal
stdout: 530592.3; gal
